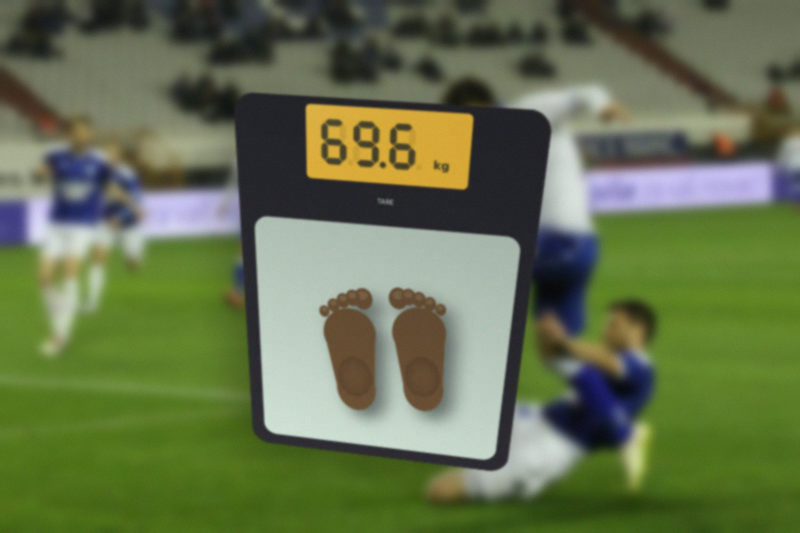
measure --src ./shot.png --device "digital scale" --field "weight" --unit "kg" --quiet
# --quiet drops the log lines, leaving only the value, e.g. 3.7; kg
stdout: 69.6; kg
